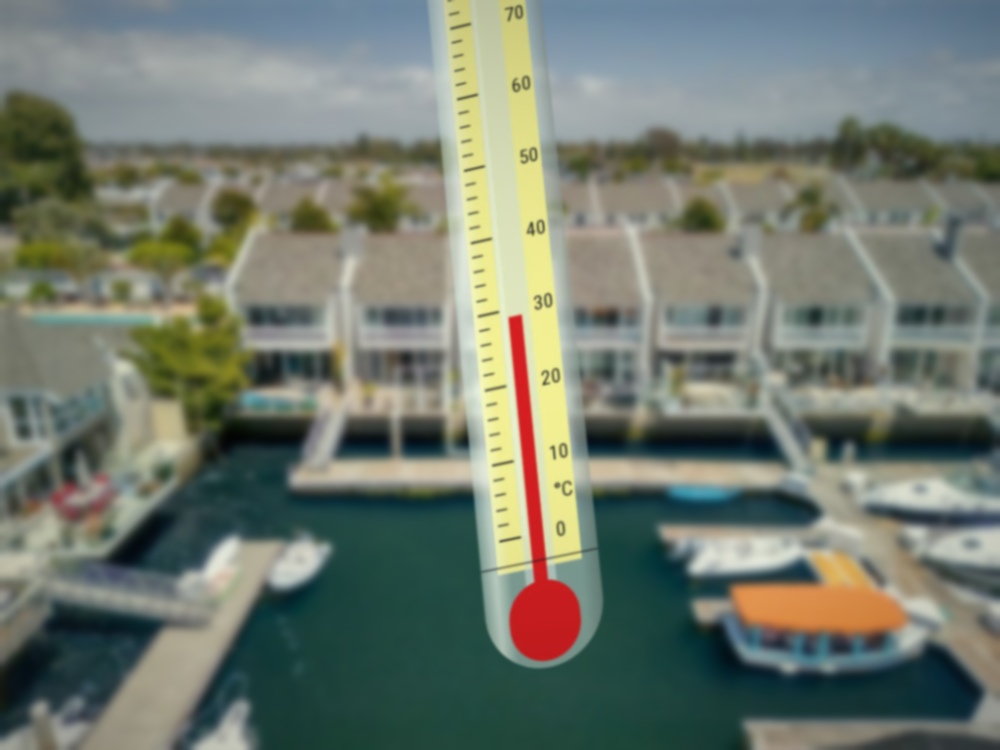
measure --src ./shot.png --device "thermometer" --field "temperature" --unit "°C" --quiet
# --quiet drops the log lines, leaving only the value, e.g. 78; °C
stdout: 29; °C
